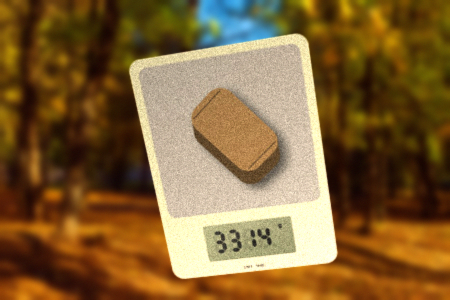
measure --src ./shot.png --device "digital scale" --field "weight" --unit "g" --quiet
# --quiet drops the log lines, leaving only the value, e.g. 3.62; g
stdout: 3314; g
